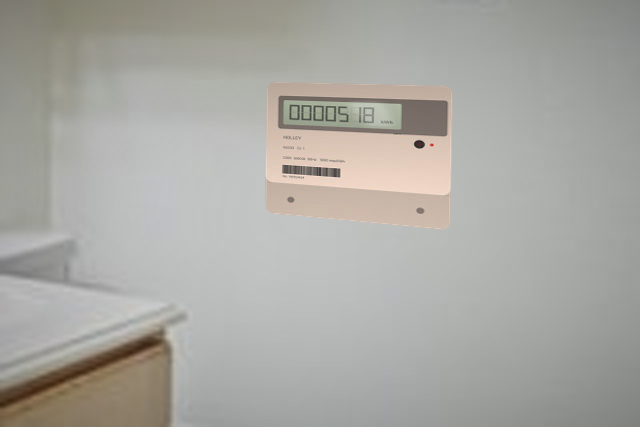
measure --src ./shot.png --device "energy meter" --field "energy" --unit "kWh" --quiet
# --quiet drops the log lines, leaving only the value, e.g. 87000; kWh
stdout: 518; kWh
